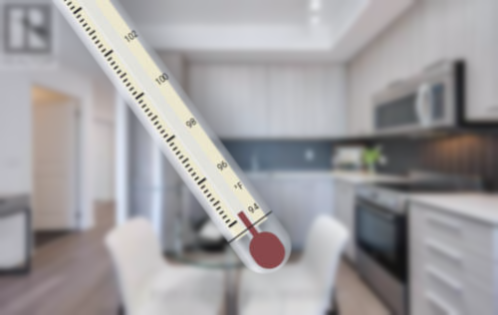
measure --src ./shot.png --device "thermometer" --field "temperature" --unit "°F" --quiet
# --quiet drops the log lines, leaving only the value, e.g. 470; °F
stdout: 94.2; °F
